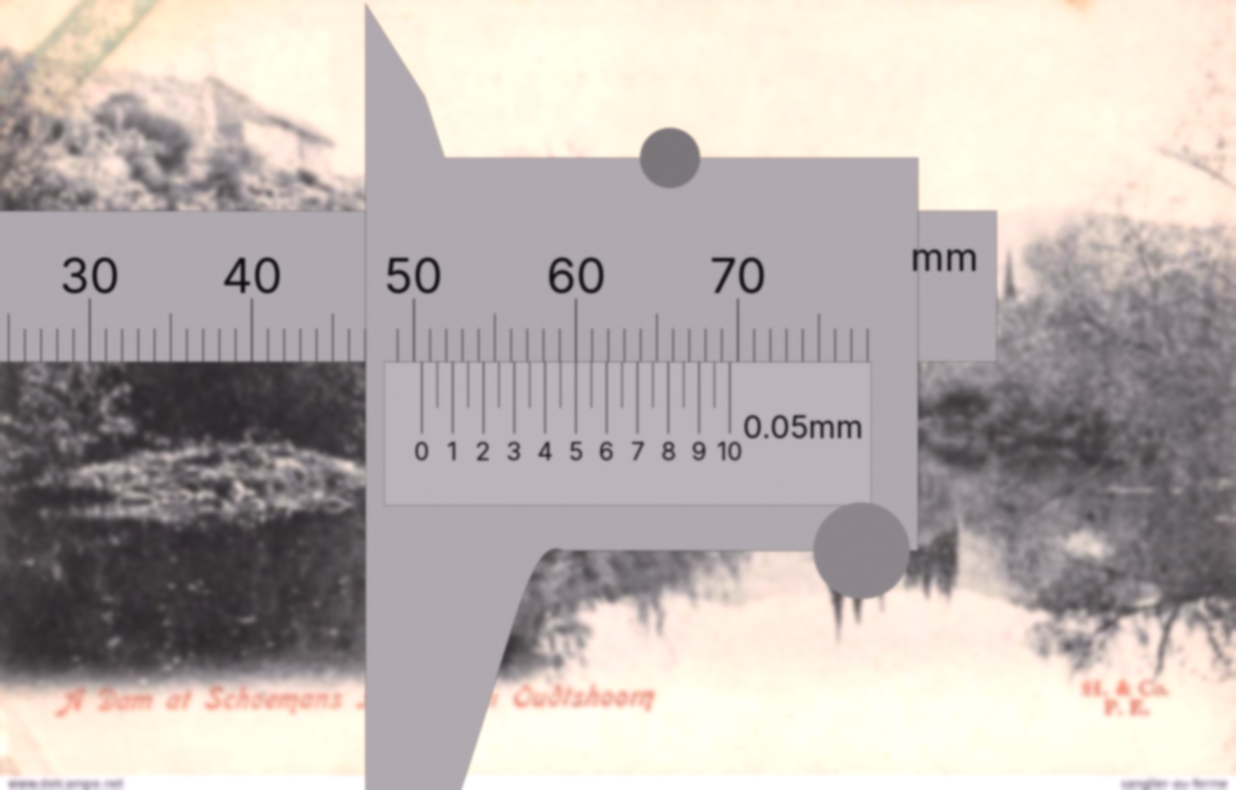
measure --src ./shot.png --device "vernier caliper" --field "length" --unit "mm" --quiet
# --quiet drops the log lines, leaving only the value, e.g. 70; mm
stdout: 50.5; mm
